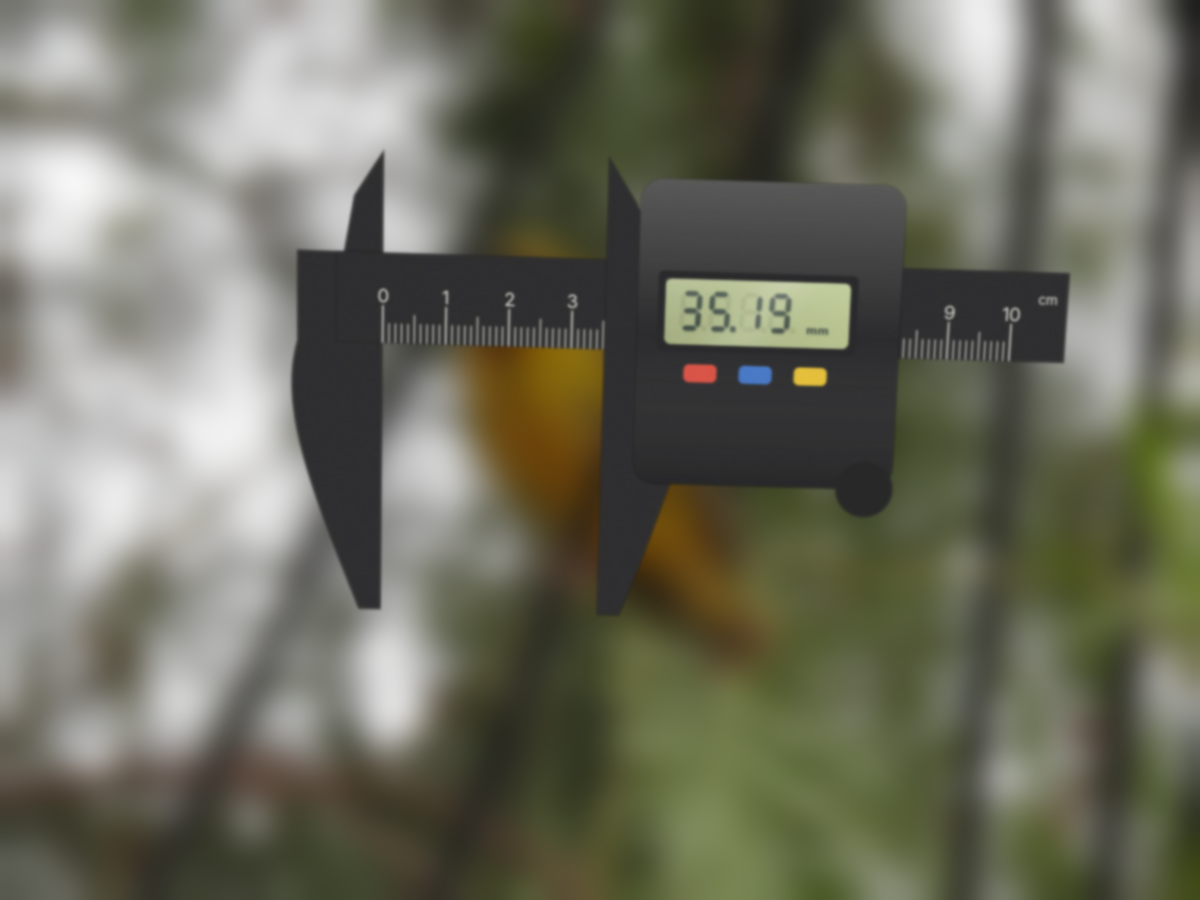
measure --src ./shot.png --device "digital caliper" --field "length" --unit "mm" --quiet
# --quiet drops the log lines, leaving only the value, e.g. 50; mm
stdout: 35.19; mm
